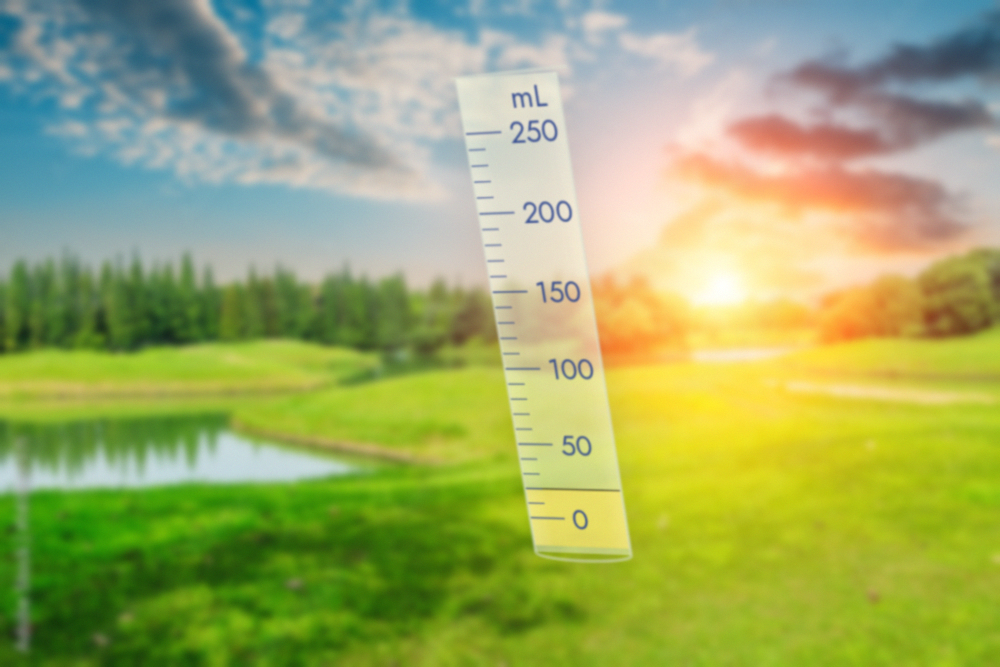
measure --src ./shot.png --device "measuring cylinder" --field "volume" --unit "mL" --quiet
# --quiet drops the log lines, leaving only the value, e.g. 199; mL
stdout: 20; mL
